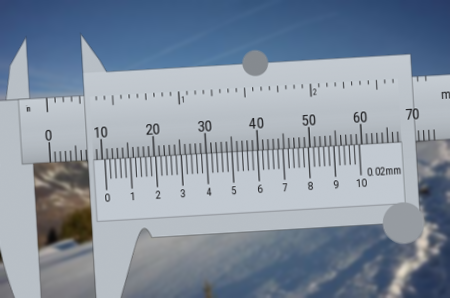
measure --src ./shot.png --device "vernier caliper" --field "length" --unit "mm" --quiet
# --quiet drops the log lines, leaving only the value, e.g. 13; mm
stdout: 10.5; mm
